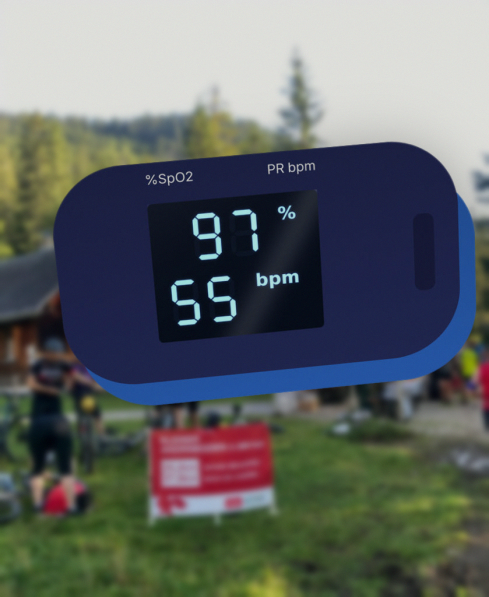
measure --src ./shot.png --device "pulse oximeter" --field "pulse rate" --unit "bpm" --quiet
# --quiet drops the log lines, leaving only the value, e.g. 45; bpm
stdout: 55; bpm
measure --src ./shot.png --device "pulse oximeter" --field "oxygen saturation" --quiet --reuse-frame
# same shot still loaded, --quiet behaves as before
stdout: 97; %
